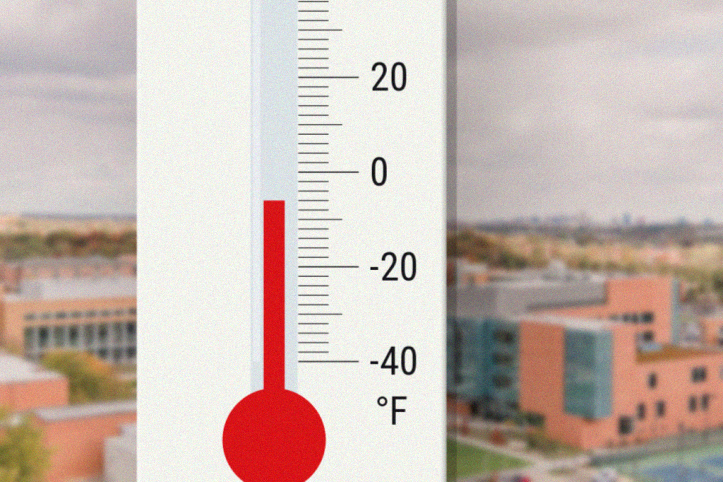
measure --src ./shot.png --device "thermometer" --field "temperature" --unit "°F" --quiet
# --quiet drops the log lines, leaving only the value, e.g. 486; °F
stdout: -6; °F
